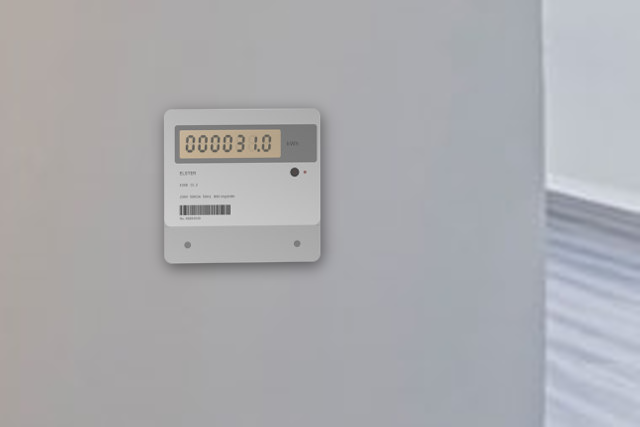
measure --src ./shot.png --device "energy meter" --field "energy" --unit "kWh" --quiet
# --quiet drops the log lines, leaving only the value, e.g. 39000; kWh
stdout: 31.0; kWh
